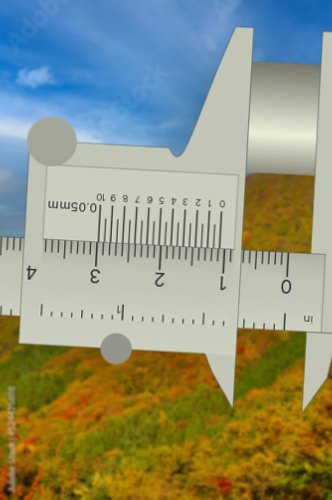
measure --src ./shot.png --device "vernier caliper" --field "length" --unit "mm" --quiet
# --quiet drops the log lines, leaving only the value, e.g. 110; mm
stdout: 10.8; mm
